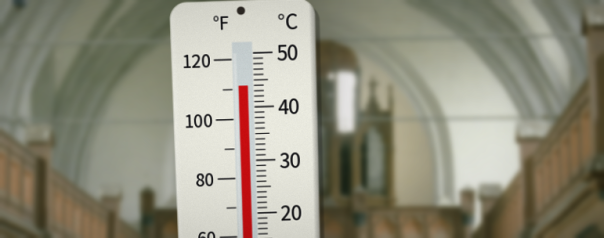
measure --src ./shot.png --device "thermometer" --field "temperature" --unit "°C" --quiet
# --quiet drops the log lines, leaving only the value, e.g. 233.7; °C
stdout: 44; °C
